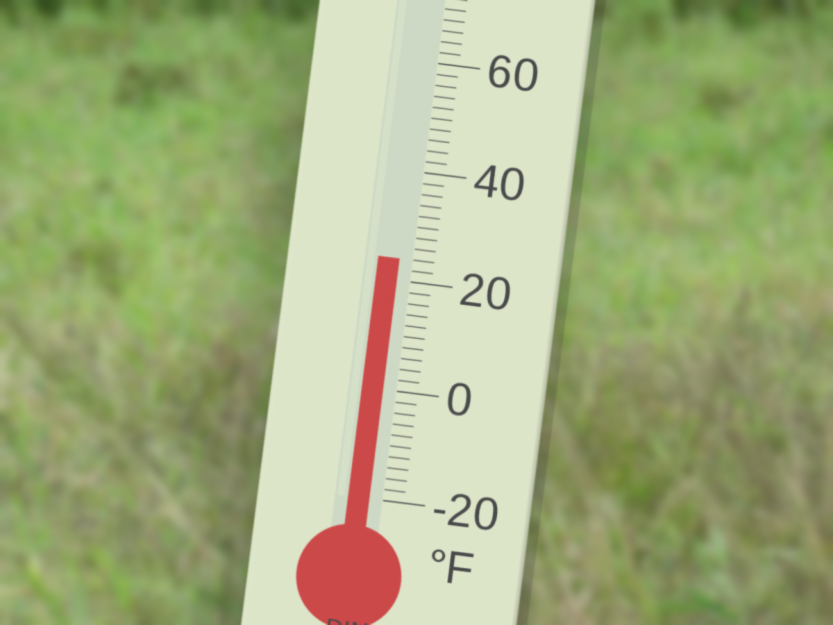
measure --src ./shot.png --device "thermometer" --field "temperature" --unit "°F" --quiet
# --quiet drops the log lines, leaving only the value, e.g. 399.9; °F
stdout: 24; °F
